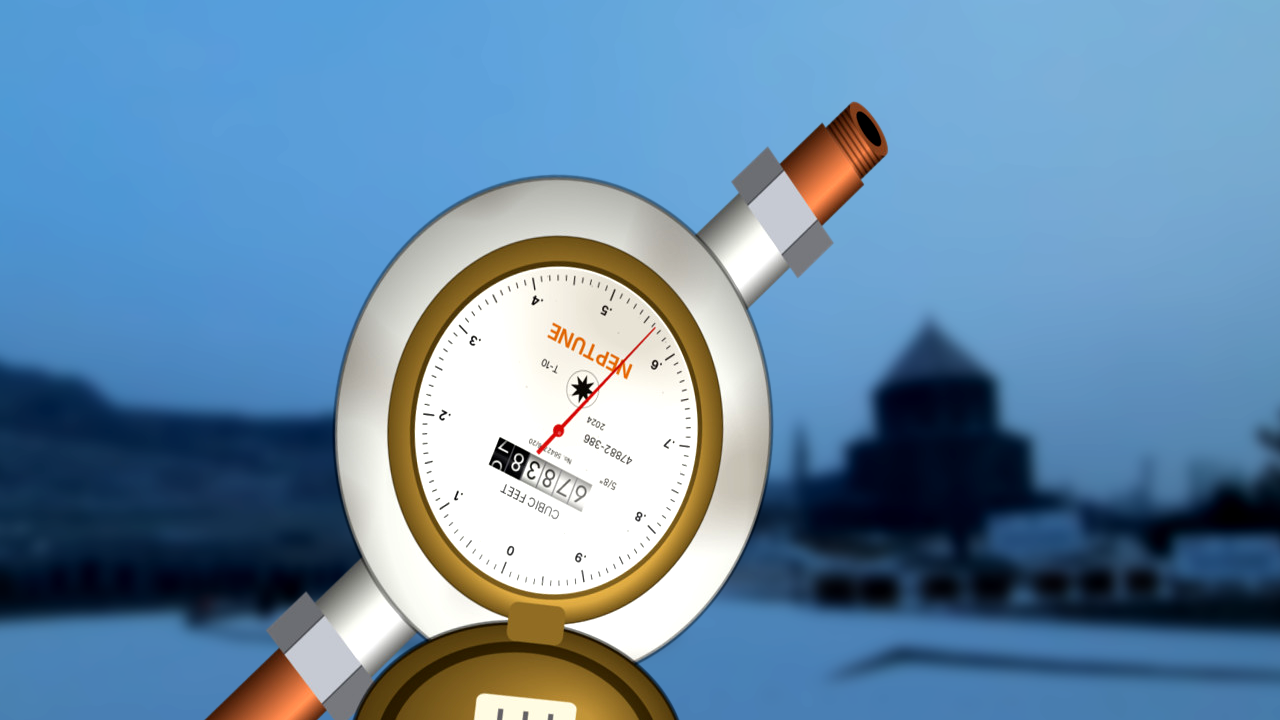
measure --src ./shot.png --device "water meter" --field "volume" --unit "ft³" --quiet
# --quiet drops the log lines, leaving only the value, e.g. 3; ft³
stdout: 678386.56; ft³
